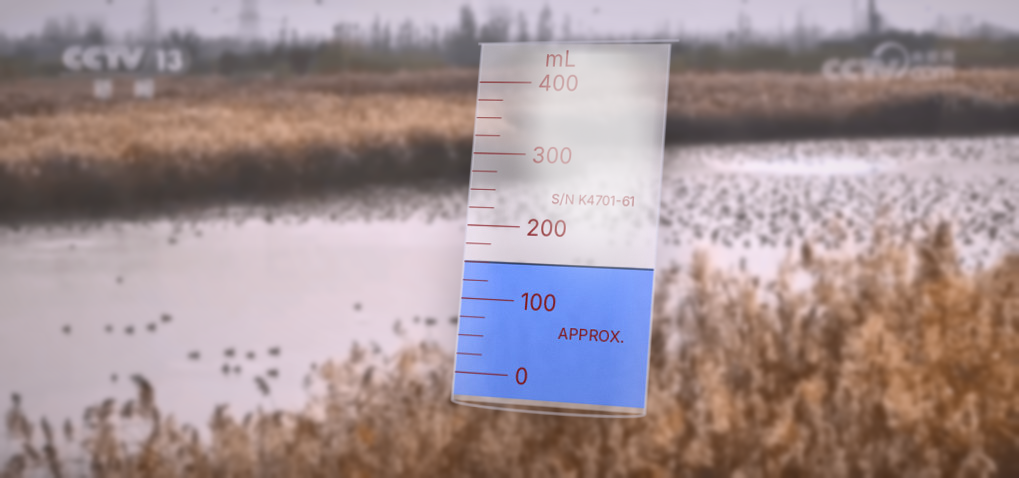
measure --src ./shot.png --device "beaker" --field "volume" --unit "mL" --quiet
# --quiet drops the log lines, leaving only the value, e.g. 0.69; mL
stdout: 150; mL
